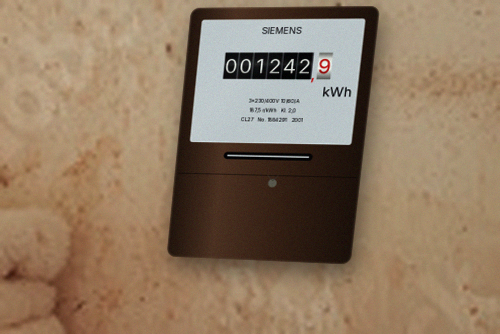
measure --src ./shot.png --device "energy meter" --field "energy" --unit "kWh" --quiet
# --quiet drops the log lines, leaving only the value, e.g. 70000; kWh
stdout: 1242.9; kWh
